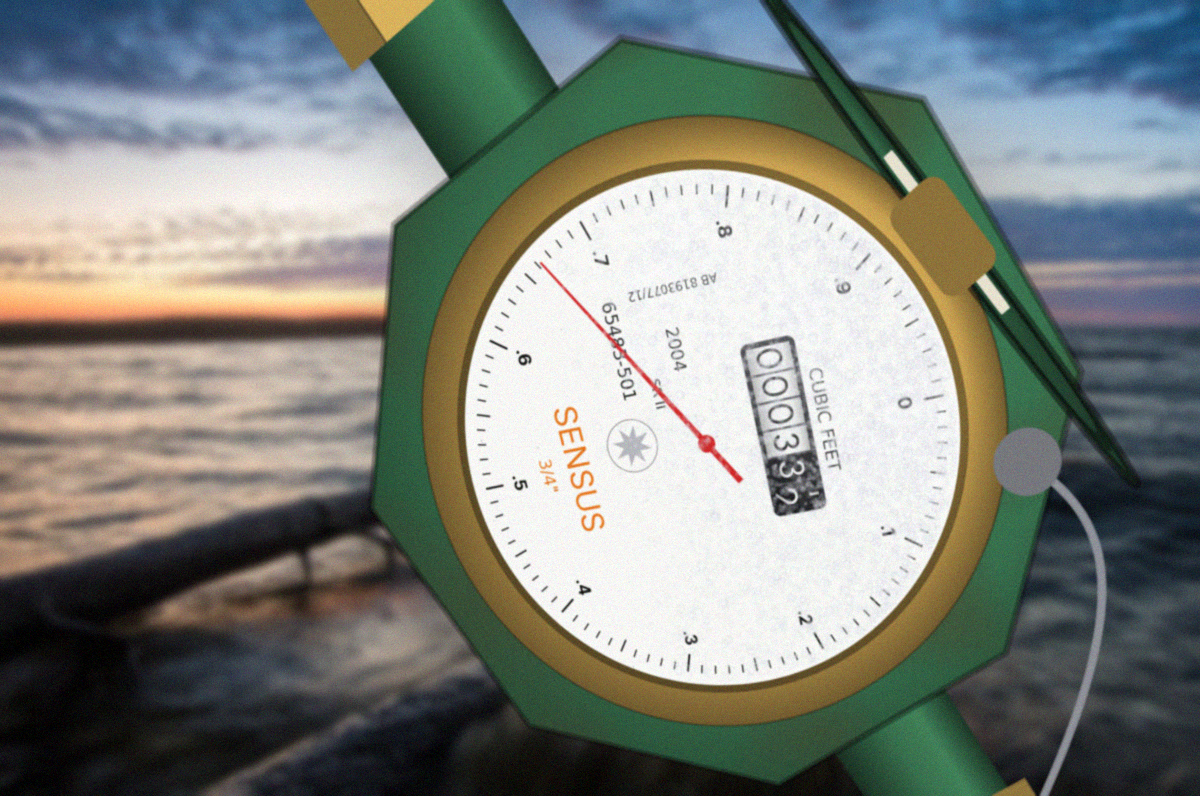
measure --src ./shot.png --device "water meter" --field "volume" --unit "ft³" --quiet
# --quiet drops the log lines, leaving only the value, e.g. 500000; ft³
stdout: 331.66; ft³
